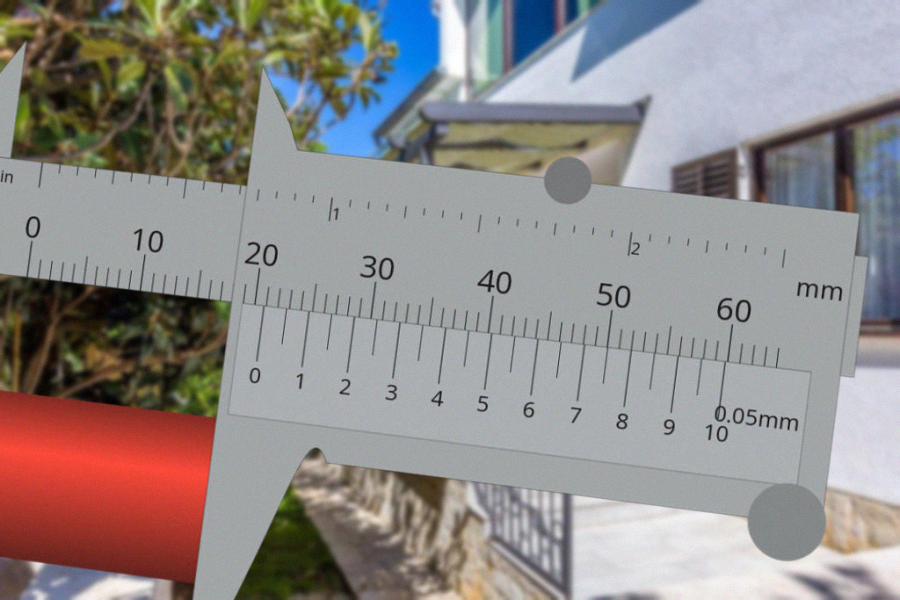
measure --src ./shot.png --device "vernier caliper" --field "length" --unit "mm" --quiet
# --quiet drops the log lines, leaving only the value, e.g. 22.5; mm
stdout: 20.8; mm
